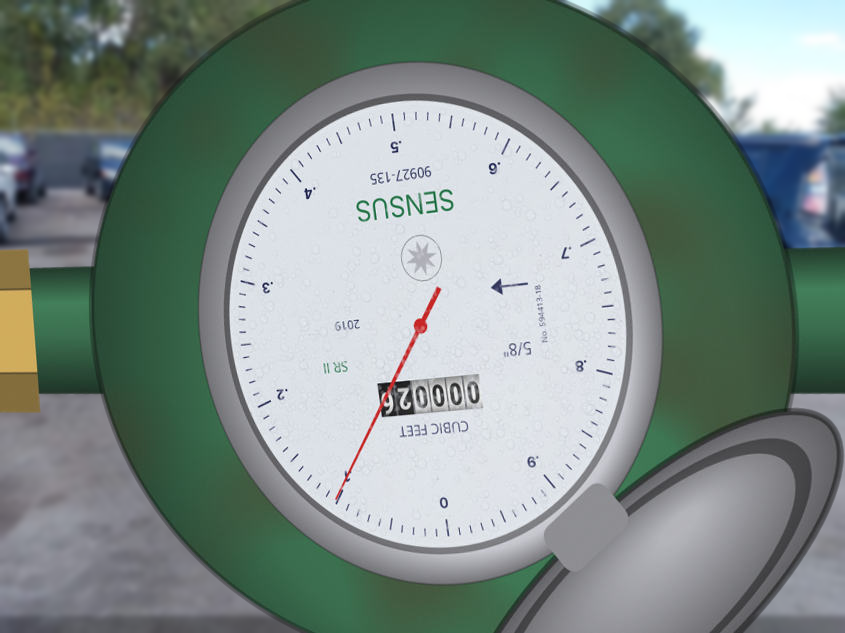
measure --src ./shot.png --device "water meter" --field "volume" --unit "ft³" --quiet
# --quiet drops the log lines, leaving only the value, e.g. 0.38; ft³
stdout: 26.10; ft³
